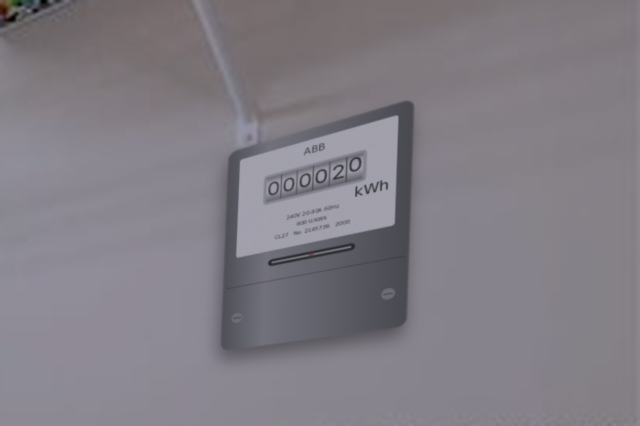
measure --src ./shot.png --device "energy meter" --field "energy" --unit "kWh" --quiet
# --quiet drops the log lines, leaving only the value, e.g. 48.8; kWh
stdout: 20; kWh
